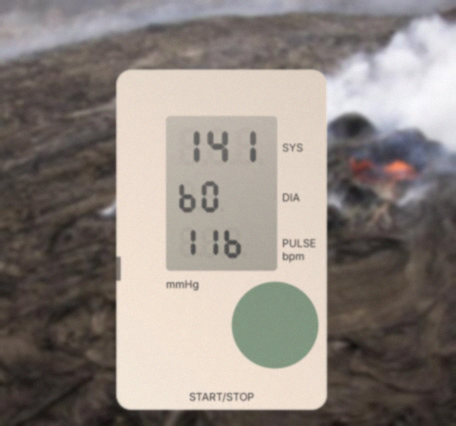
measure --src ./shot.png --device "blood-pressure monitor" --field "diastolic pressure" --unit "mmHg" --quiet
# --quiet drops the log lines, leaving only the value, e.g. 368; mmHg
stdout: 60; mmHg
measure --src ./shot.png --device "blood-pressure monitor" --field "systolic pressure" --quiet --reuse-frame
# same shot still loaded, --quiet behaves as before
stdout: 141; mmHg
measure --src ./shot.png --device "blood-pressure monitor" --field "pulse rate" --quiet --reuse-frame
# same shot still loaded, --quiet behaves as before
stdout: 116; bpm
